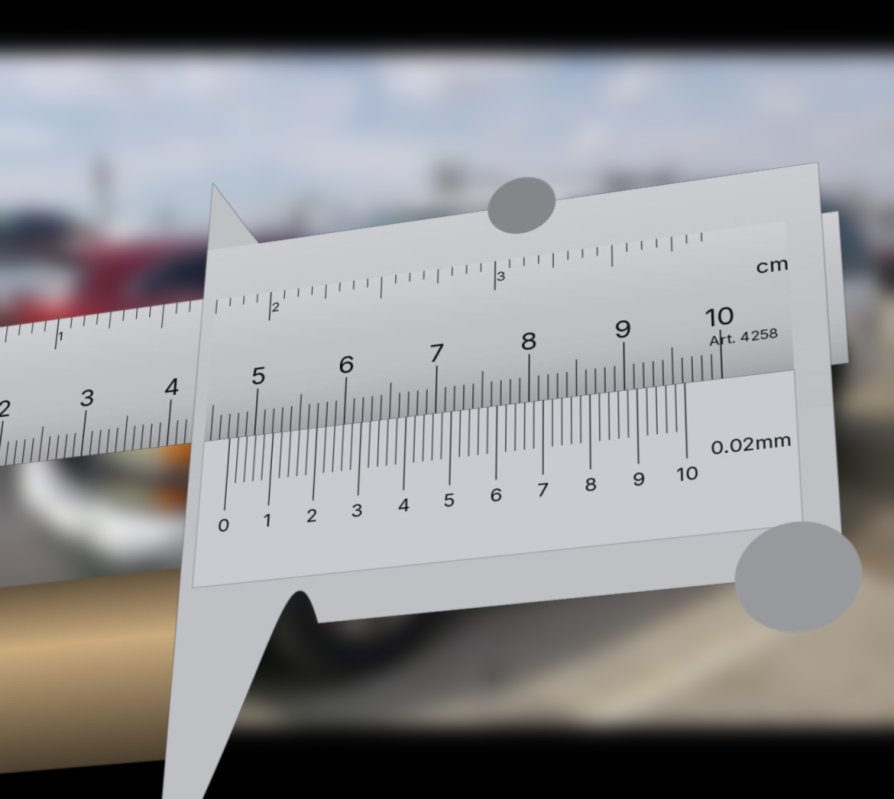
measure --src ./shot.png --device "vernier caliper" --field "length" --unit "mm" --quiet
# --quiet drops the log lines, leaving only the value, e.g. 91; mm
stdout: 47.2; mm
